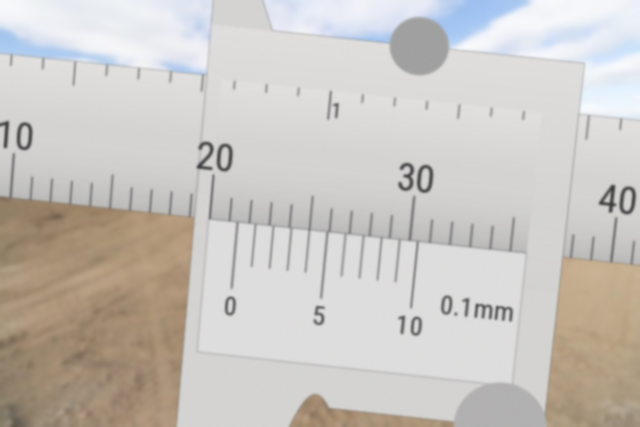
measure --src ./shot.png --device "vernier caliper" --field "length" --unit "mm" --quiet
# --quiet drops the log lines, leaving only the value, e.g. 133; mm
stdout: 21.4; mm
